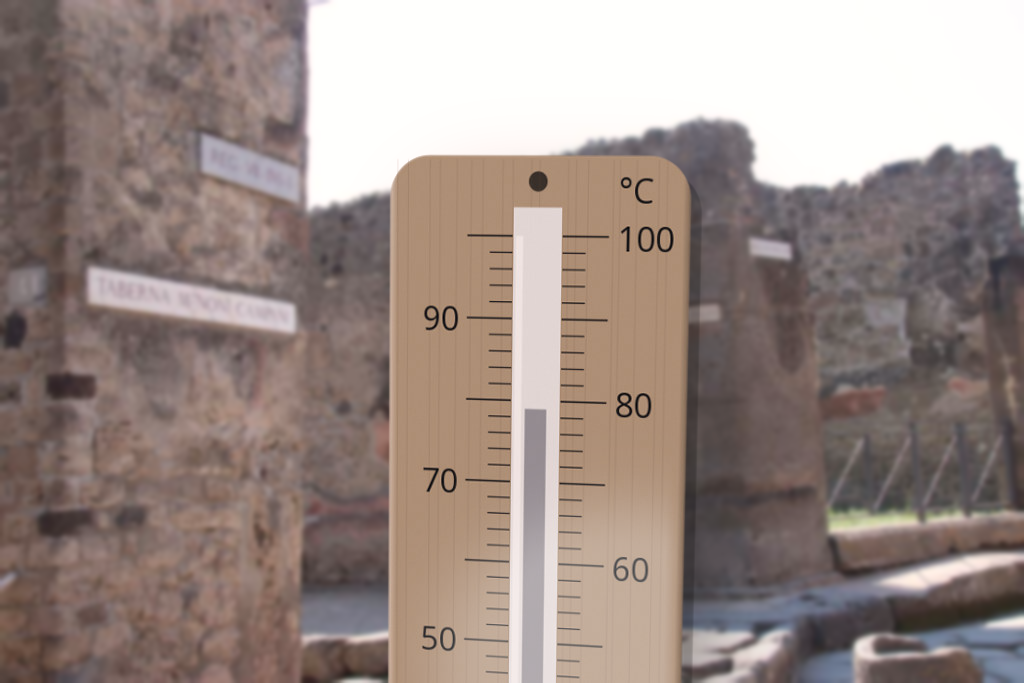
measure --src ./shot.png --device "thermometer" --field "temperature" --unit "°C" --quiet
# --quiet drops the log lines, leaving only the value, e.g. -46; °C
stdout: 79; °C
